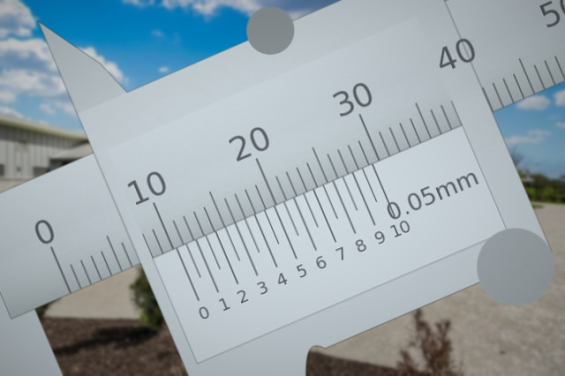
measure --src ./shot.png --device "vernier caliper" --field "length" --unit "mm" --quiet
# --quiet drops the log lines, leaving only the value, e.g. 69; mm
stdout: 10.3; mm
